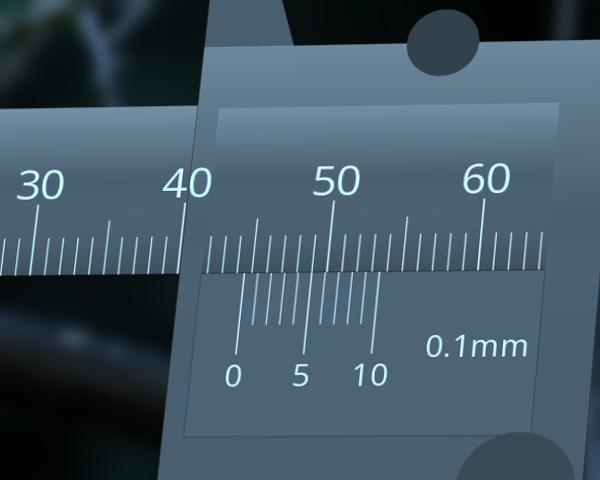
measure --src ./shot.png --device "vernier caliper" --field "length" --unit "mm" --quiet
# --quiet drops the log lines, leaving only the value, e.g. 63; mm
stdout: 44.5; mm
